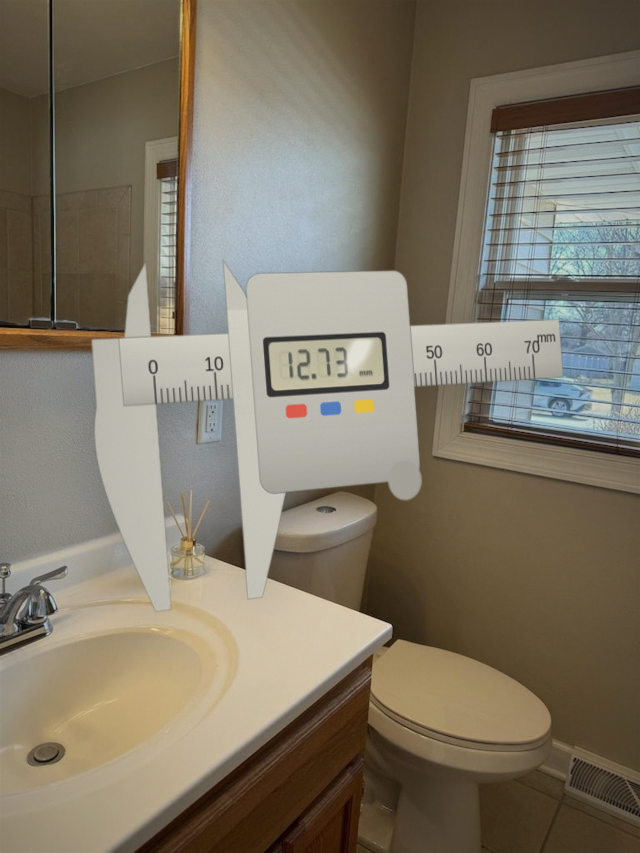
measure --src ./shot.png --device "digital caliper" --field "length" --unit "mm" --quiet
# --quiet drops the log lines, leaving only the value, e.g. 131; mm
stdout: 12.73; mm
